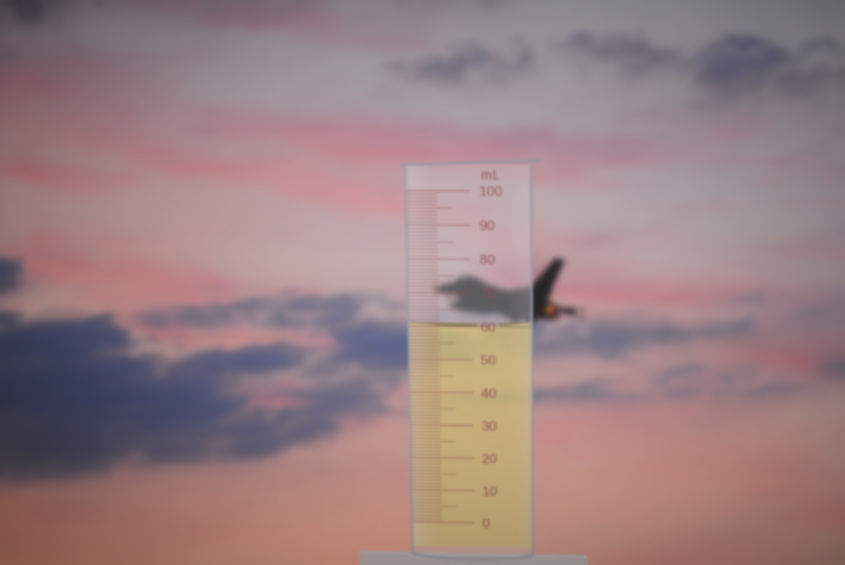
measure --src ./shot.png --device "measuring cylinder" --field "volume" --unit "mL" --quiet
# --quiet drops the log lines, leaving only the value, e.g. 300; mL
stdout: 60; mL
